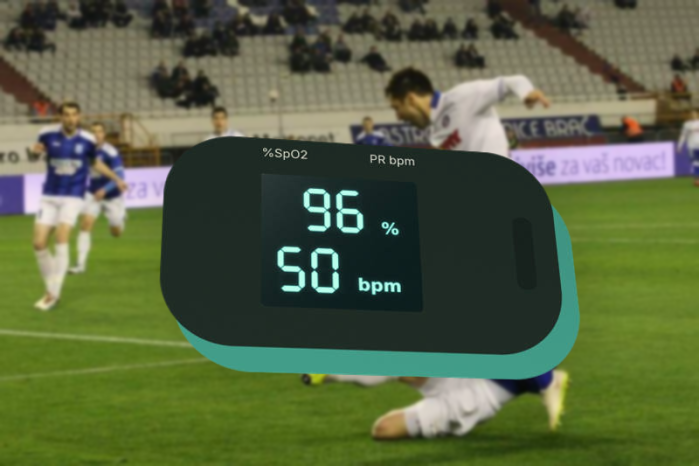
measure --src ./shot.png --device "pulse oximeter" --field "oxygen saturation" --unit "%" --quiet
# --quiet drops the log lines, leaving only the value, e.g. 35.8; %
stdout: 96; %
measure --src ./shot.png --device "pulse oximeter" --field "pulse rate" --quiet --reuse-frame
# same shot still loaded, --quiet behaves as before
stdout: 50; bpm
